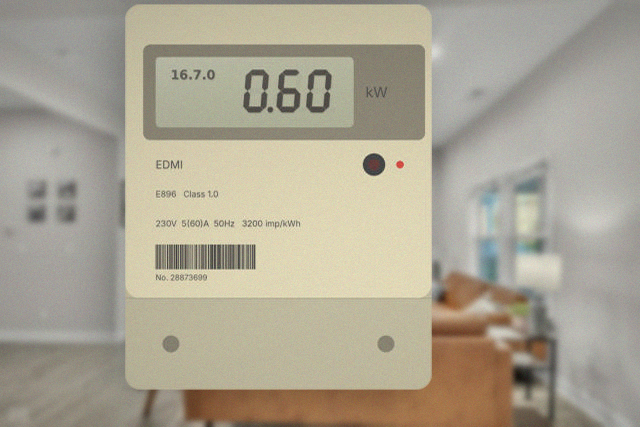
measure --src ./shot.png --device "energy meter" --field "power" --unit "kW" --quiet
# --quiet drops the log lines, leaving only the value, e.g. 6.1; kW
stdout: 0.60; kW
